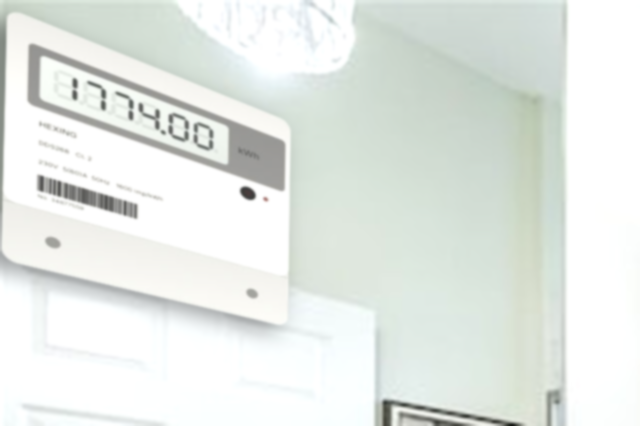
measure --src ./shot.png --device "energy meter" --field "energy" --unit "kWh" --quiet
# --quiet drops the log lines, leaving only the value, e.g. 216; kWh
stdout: 1774.00; kWh
